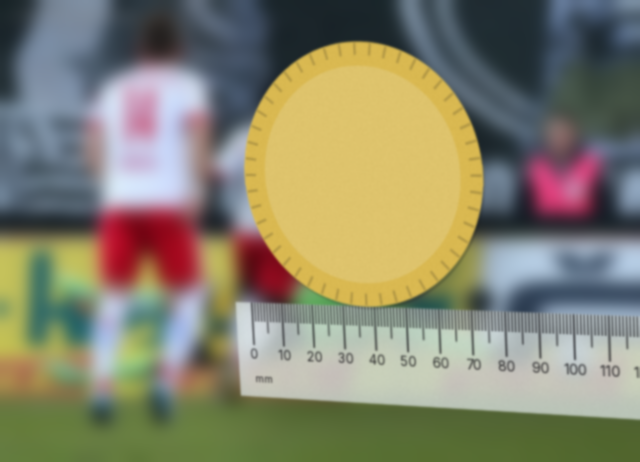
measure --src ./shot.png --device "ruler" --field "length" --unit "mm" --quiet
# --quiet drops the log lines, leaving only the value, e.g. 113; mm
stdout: 75; mm
